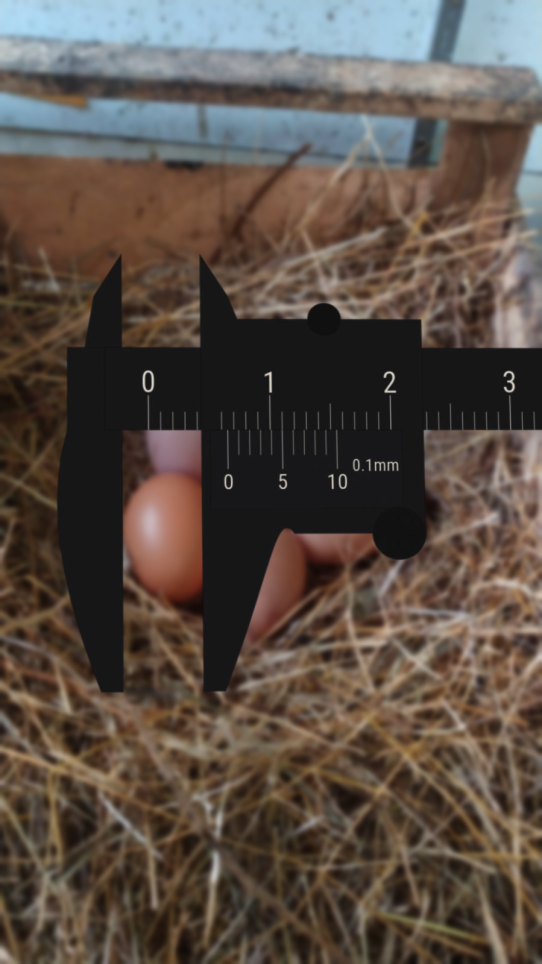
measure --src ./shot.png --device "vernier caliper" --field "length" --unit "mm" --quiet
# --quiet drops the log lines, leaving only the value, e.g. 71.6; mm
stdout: 6.5; mm
